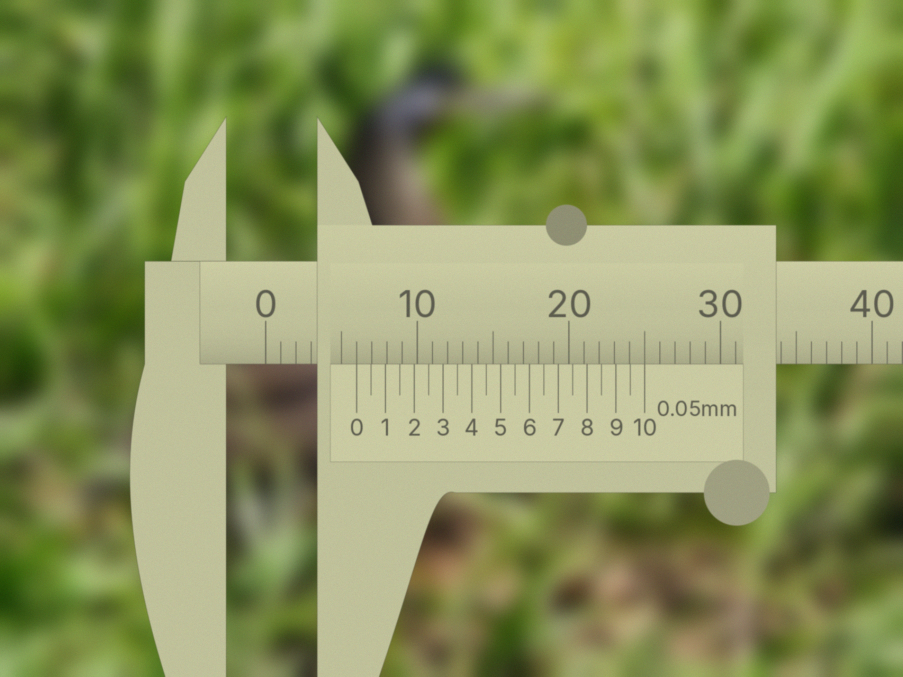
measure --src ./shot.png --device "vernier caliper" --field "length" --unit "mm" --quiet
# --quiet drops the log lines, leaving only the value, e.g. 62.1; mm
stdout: 6.0; mm
